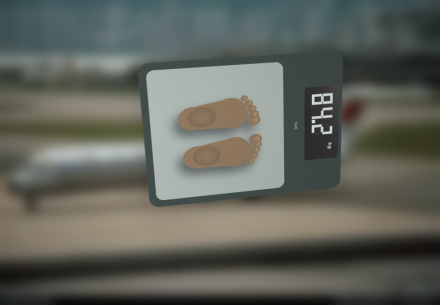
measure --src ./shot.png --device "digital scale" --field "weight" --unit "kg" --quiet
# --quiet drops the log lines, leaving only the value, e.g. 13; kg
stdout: 84.2; kg
